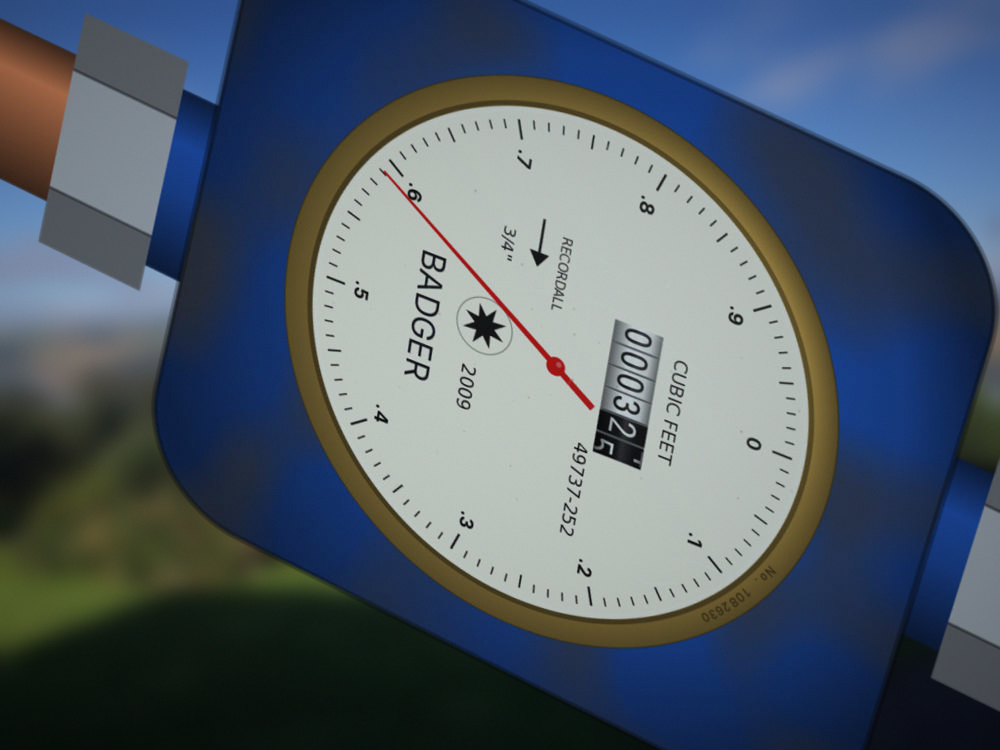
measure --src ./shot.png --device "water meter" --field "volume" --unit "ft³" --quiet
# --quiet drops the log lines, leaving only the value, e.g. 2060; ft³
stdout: 324.59; ft³
